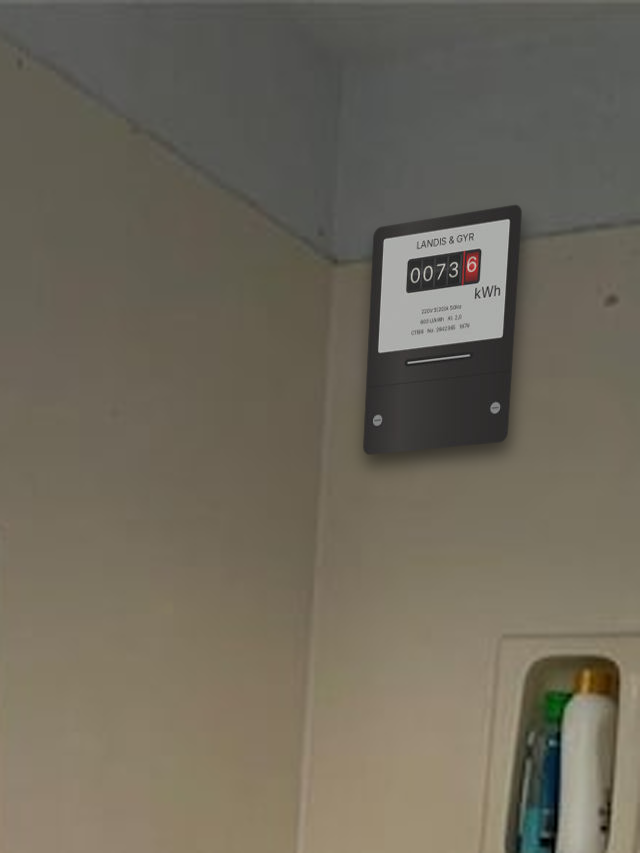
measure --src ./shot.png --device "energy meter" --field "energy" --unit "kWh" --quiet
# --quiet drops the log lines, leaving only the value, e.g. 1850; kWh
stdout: 73.6; kWh
